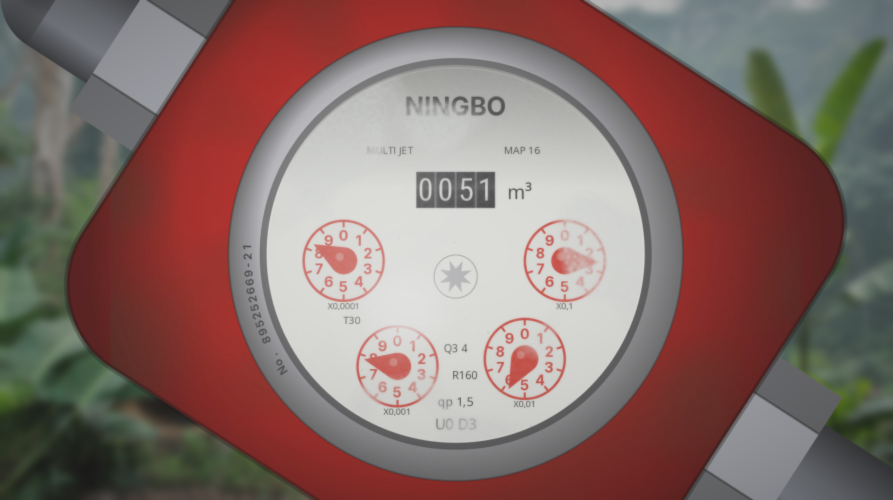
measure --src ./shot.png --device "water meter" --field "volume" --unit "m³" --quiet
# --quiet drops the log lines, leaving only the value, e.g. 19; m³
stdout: 51.2578; m³
